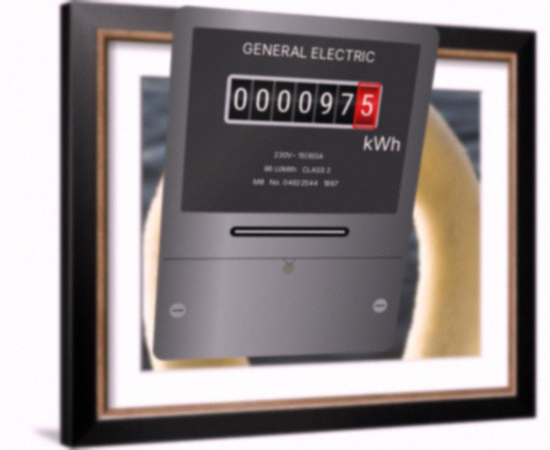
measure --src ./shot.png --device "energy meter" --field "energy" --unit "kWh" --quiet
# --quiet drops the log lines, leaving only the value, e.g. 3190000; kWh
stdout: 97.5; kWh
